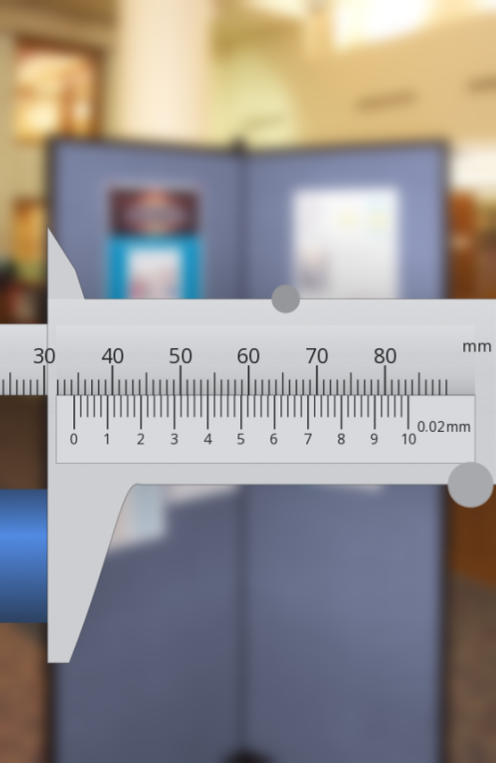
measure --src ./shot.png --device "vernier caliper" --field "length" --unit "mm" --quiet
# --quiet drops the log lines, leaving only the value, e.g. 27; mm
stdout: 34.4; mm
